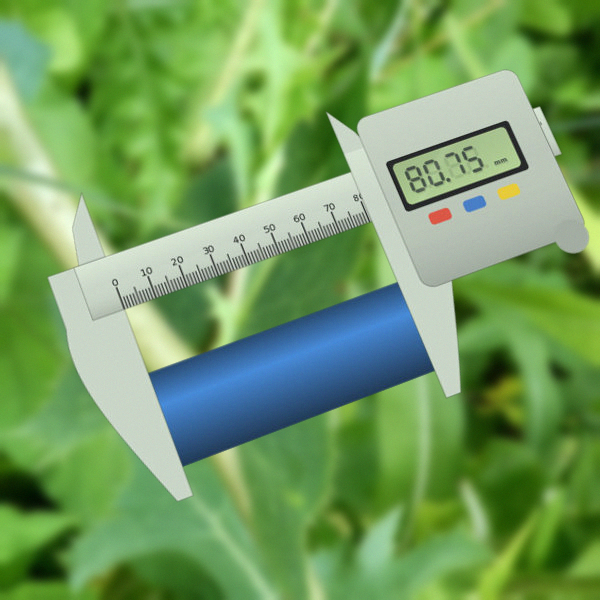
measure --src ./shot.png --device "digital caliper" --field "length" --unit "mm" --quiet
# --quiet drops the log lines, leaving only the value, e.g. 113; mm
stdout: 80.75; mm
